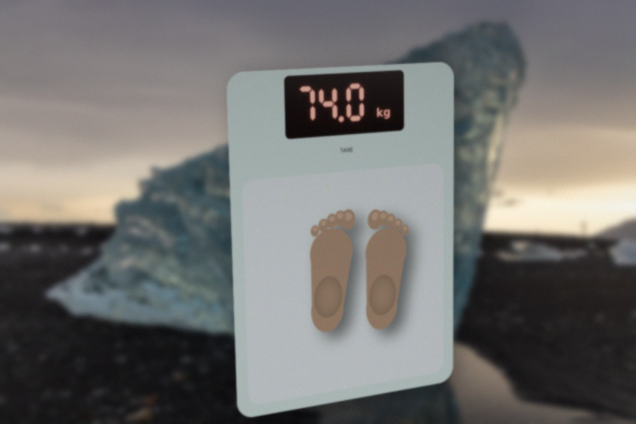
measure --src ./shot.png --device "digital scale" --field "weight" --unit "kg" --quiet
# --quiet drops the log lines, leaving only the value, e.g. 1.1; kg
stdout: 74.0; kg
